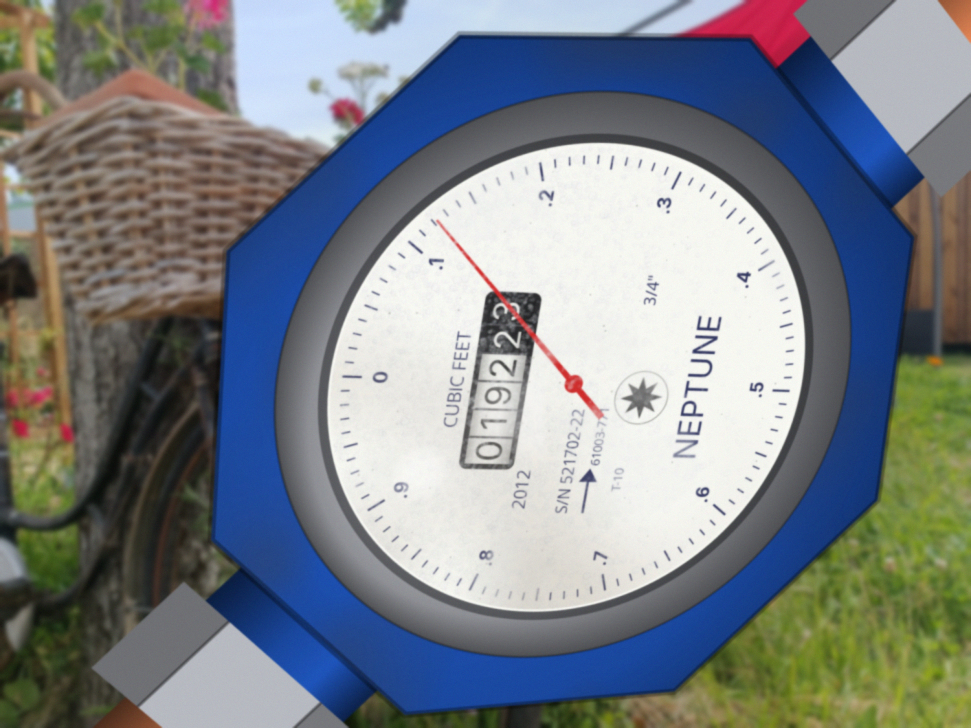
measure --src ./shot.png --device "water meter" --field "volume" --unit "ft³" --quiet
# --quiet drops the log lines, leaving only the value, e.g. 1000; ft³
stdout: 19223.12; ft³
